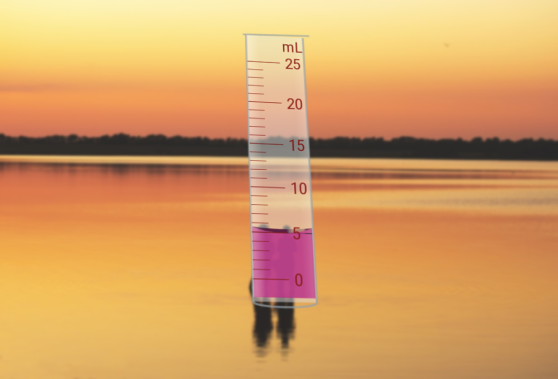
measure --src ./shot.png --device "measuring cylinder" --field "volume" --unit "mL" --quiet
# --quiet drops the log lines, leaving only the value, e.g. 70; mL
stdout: 5; mL
